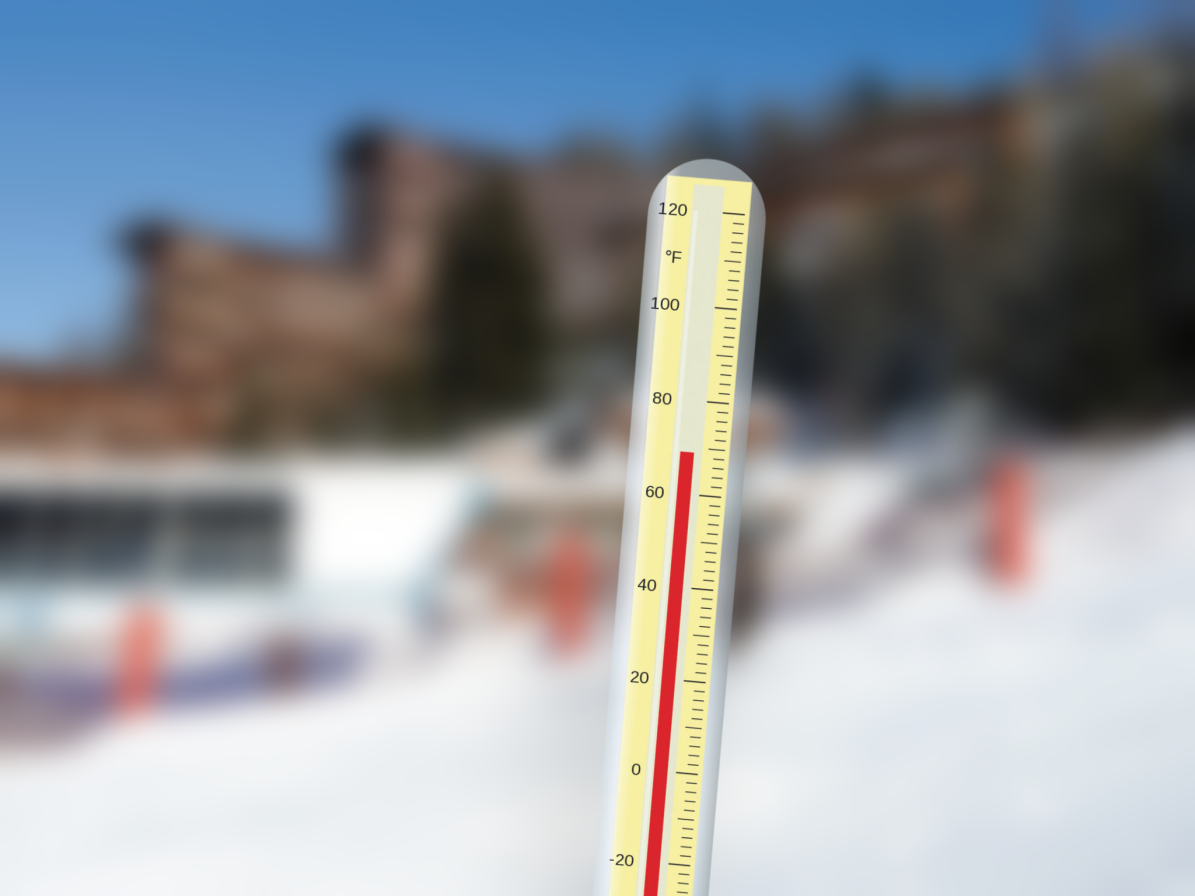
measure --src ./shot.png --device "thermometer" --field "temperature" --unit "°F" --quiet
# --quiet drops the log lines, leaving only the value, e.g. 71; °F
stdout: 69; °F
